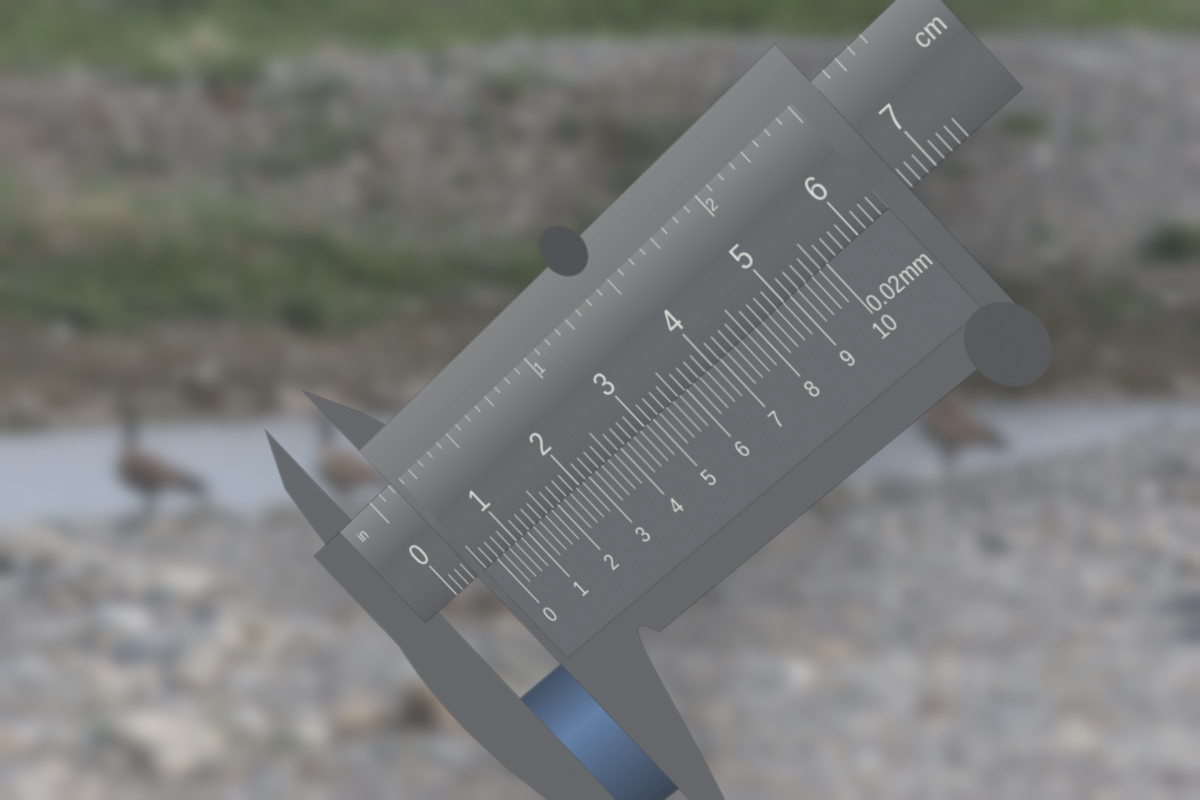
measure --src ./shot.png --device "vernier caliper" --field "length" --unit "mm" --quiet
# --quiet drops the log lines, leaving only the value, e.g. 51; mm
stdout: 6.8; mm
